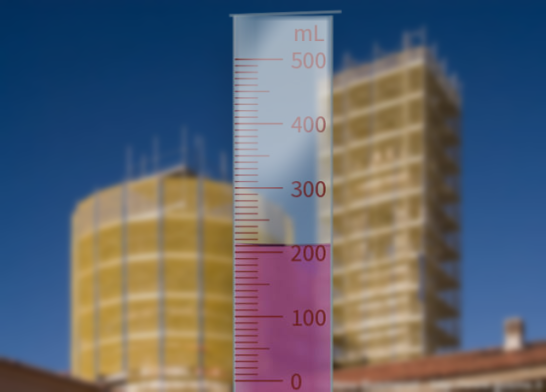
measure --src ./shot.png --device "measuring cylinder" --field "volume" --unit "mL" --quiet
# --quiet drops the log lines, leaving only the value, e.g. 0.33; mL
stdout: 210; mL
